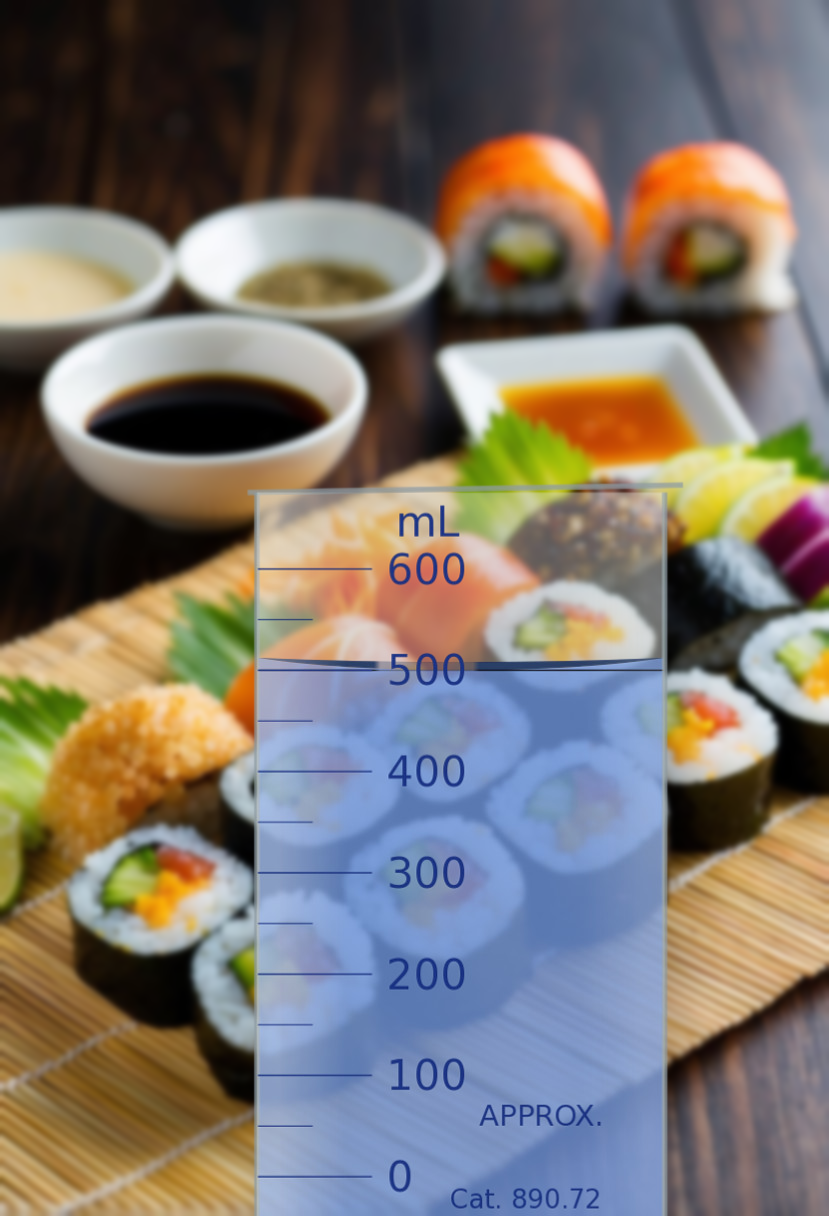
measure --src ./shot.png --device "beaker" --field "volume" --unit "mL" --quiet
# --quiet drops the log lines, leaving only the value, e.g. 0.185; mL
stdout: 500; mL
